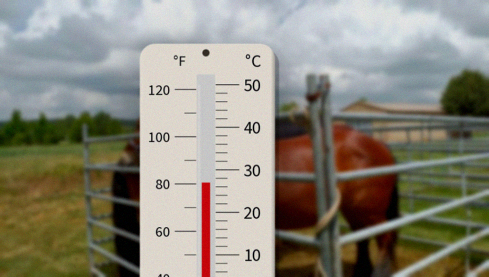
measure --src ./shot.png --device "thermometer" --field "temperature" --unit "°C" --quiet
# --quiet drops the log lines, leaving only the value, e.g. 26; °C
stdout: 27; °C
